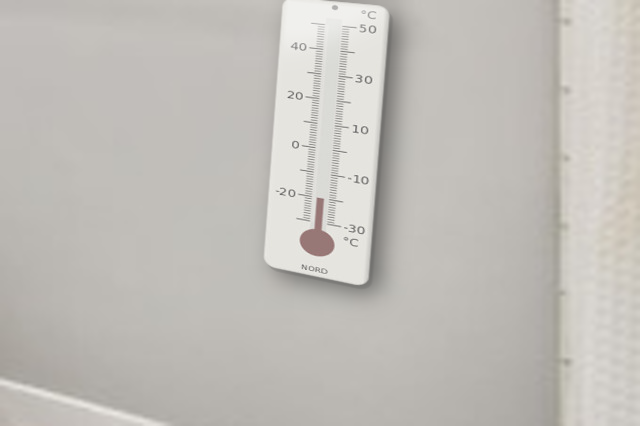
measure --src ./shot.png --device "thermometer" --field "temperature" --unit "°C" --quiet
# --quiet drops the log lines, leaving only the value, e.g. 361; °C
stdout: -20; °C
